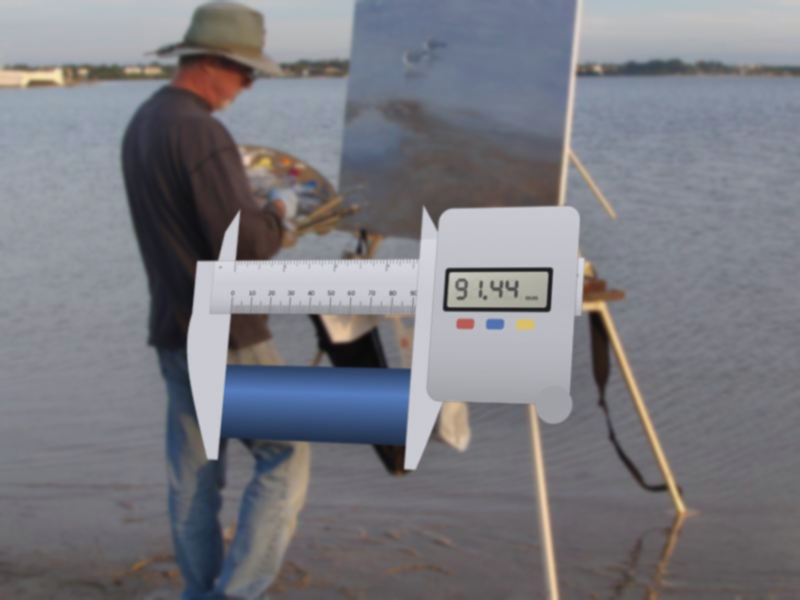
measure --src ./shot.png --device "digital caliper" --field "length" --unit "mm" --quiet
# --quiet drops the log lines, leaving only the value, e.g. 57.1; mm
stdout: 91.44; mm
